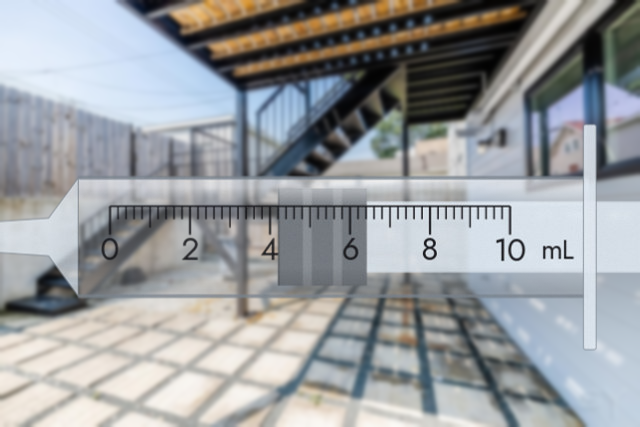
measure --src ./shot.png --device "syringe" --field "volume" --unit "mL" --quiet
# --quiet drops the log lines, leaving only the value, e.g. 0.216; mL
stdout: 4.2; mL
